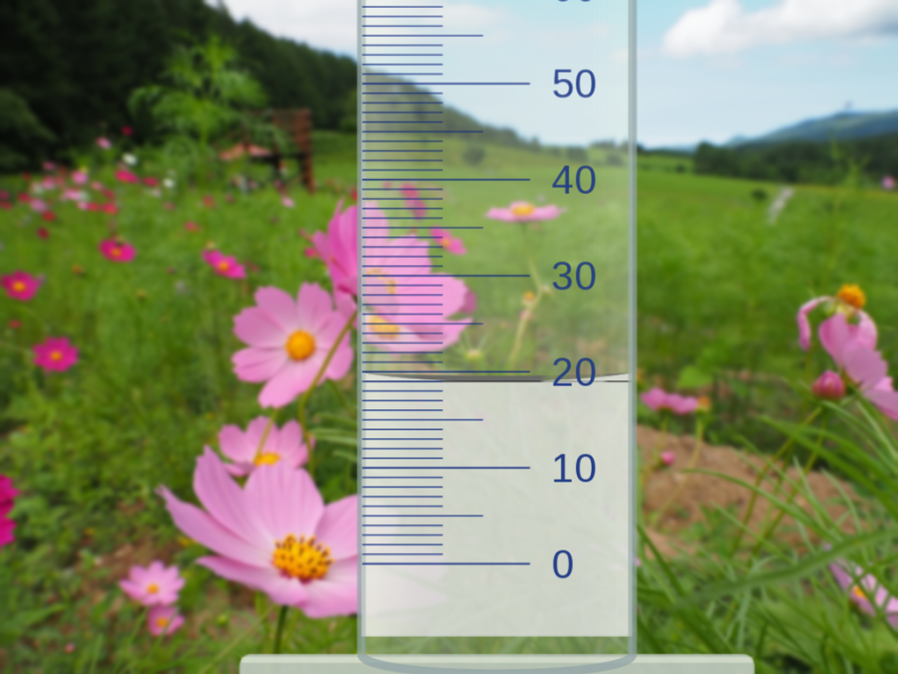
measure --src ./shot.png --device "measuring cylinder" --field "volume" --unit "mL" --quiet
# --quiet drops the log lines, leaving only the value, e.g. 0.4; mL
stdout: 19; mL
